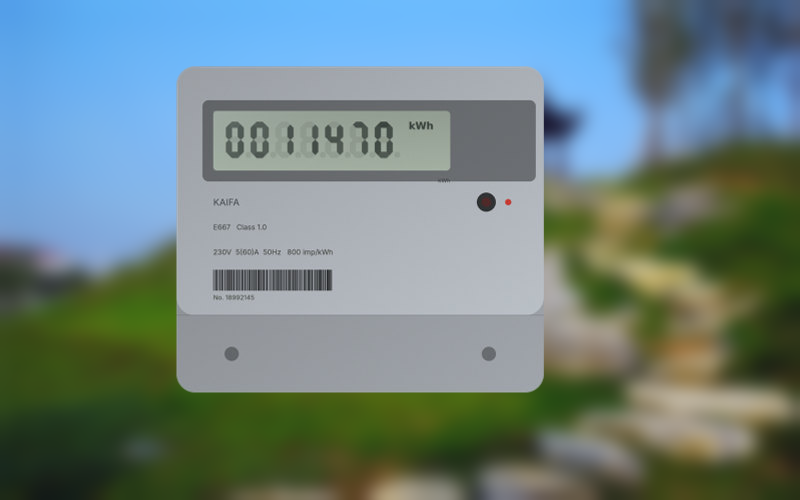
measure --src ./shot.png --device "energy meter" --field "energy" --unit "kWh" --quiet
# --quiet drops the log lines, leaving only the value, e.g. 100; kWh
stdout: 11470; kWh
